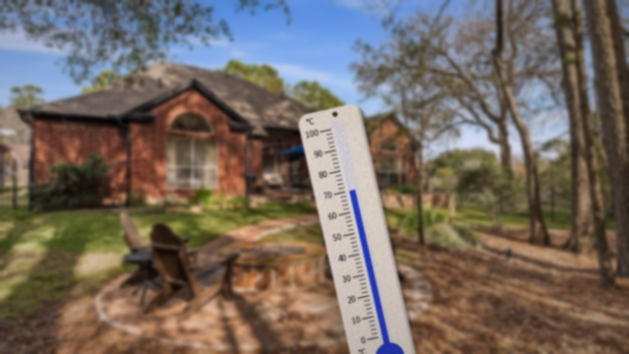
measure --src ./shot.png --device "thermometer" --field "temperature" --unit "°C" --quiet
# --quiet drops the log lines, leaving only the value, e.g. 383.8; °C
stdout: 70; °C
